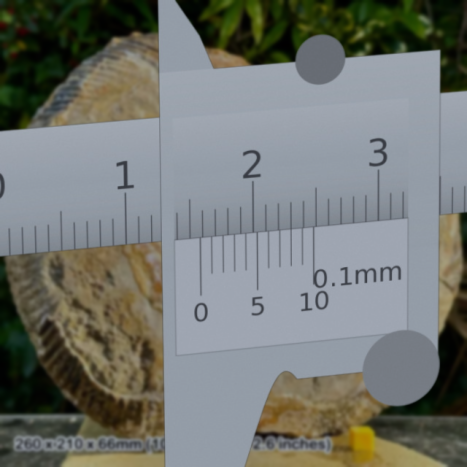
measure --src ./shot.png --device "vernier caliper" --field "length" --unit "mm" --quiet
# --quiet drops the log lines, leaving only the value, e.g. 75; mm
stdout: 15.8; mm
